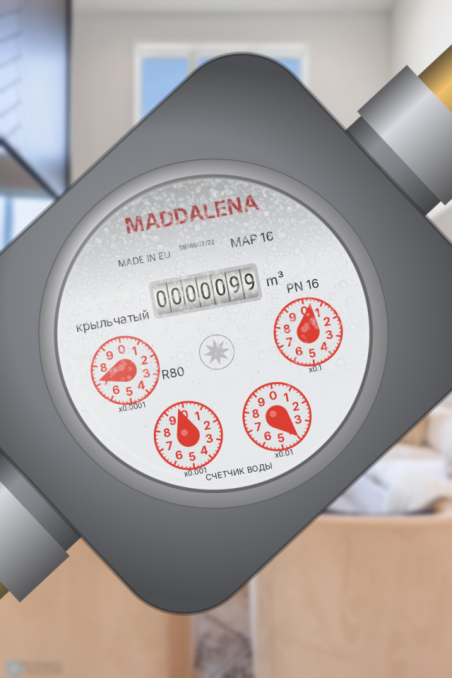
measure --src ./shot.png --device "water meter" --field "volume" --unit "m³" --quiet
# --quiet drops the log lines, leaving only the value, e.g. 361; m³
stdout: 99.0397; m³
